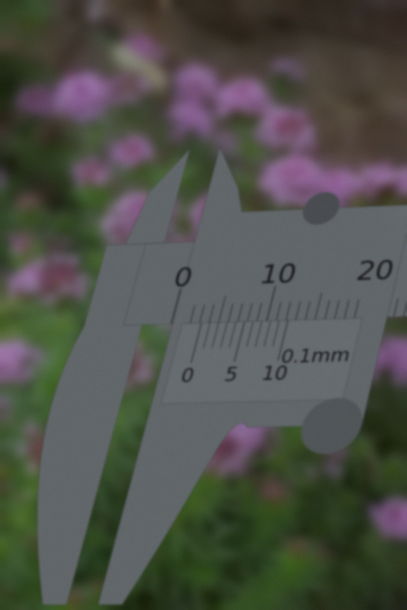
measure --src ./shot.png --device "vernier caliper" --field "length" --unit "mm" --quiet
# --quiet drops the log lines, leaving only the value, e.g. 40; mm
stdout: 3.2; mm
